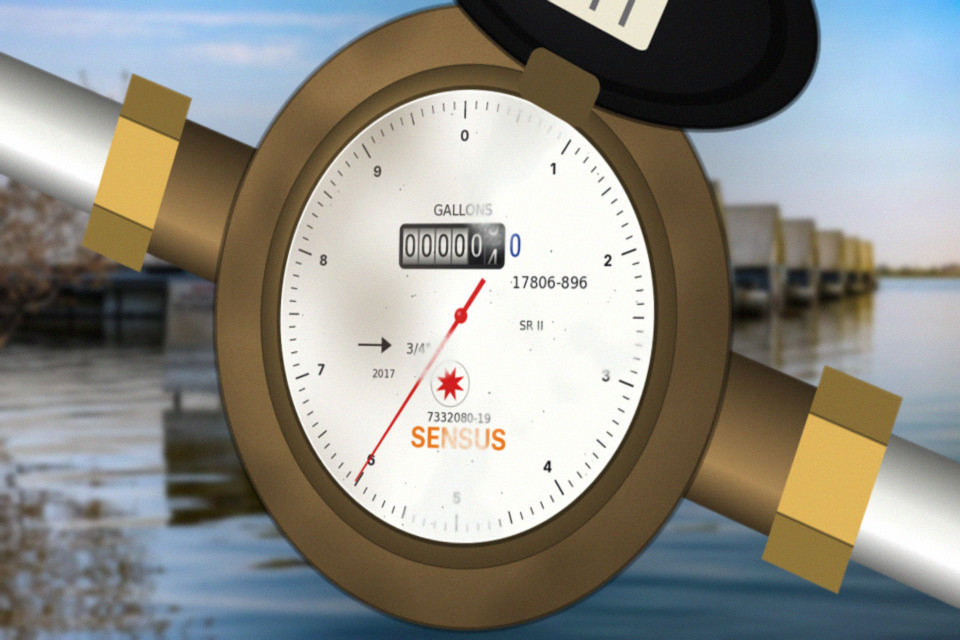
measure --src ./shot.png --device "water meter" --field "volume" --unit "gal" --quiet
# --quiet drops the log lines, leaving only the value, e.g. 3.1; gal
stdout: 36.0; gal
